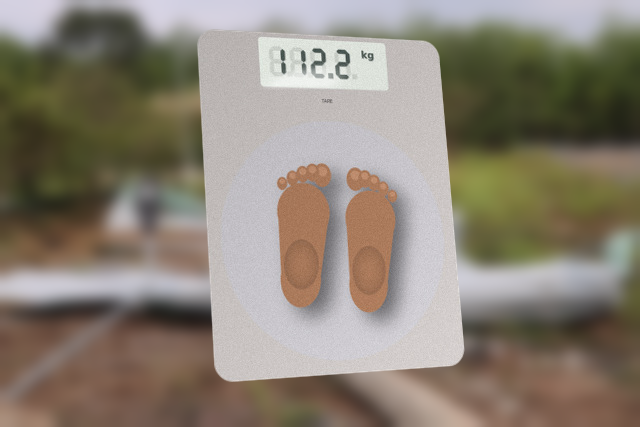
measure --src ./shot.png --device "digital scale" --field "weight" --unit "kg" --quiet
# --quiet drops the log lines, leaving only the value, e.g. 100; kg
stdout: 112.2; kg
